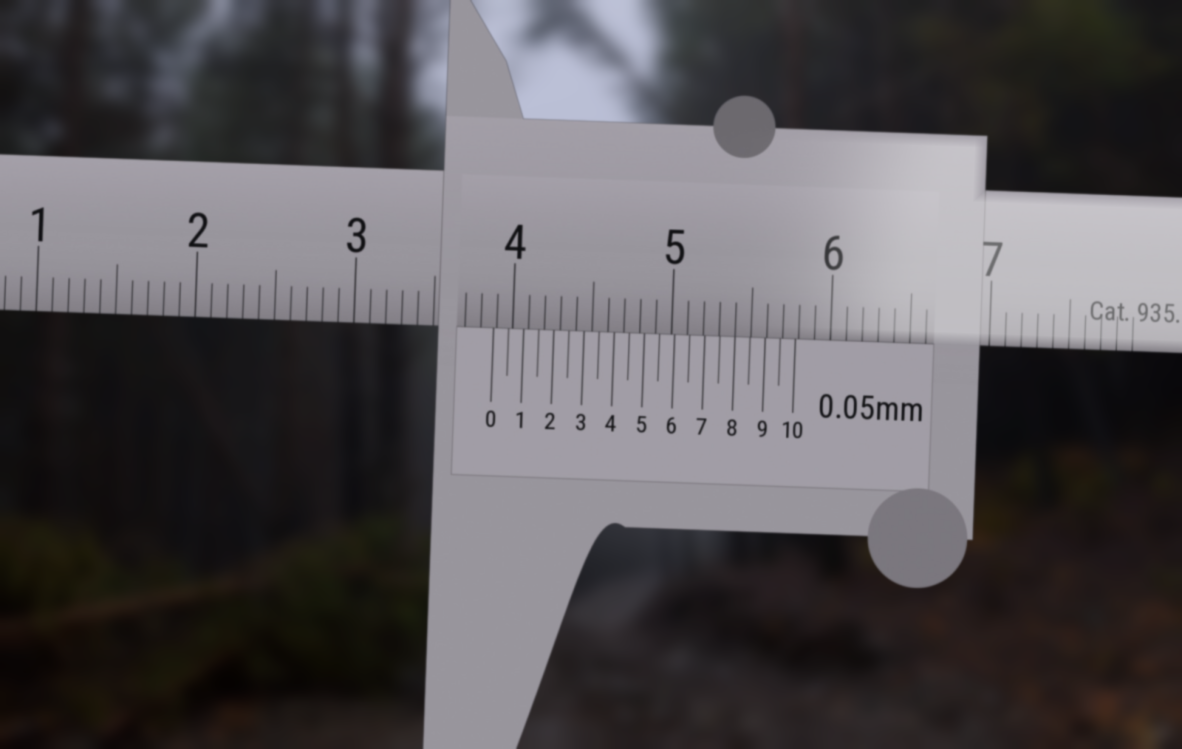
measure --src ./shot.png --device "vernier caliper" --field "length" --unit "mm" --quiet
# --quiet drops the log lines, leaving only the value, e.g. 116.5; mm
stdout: 38.8; mm
